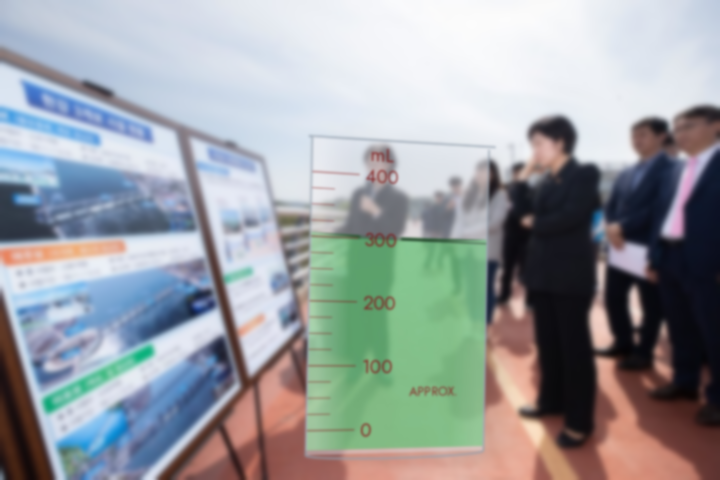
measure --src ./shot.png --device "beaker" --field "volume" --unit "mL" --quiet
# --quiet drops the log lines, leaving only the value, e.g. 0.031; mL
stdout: 300; mL
